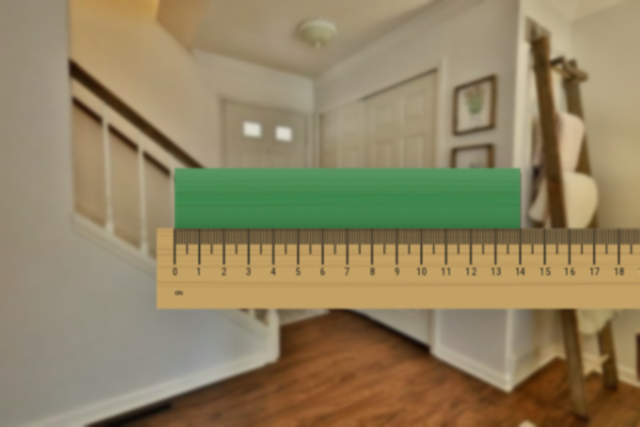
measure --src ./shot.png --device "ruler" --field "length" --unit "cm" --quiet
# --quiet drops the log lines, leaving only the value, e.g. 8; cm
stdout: 14; cm
